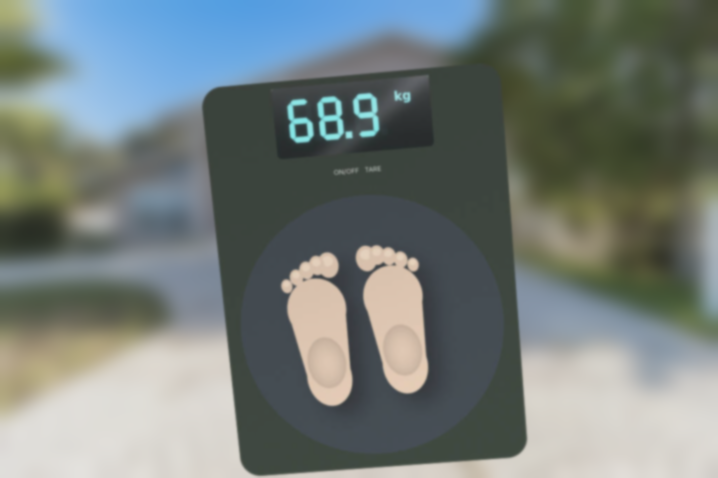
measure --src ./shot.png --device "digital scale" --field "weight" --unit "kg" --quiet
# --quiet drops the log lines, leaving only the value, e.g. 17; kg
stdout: 68.9; kg
